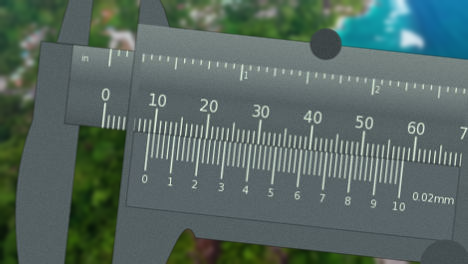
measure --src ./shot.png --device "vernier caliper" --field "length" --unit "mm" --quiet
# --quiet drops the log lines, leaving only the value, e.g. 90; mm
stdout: 9.0; mm
